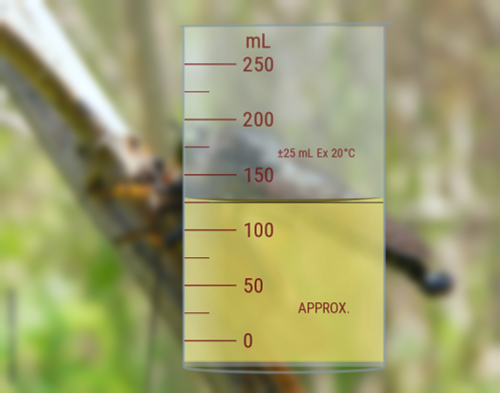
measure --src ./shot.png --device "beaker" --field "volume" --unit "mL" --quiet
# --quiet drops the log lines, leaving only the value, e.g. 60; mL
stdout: 125; mL
